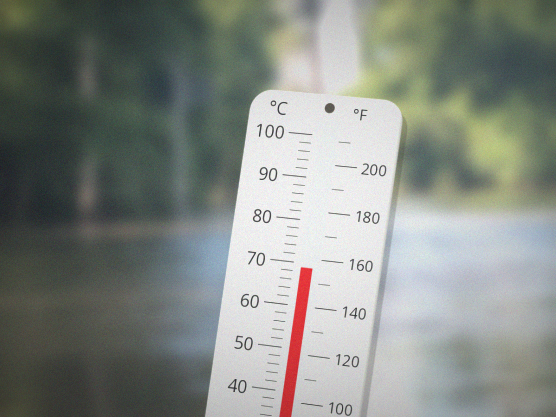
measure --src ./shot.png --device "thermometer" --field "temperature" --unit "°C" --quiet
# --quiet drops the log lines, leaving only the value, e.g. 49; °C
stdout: 69; °C
